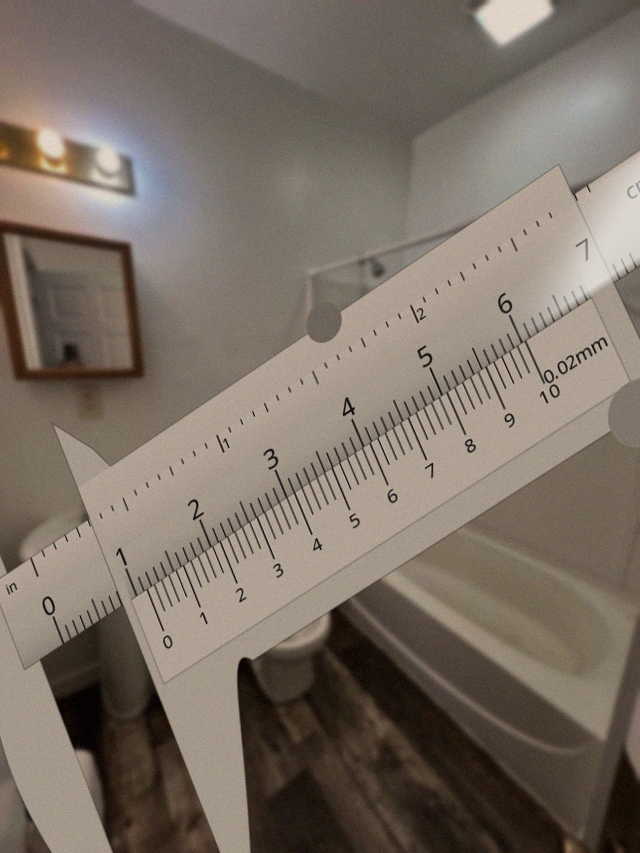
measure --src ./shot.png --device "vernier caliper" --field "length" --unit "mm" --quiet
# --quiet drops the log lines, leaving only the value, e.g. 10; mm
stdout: 11.4; mm
